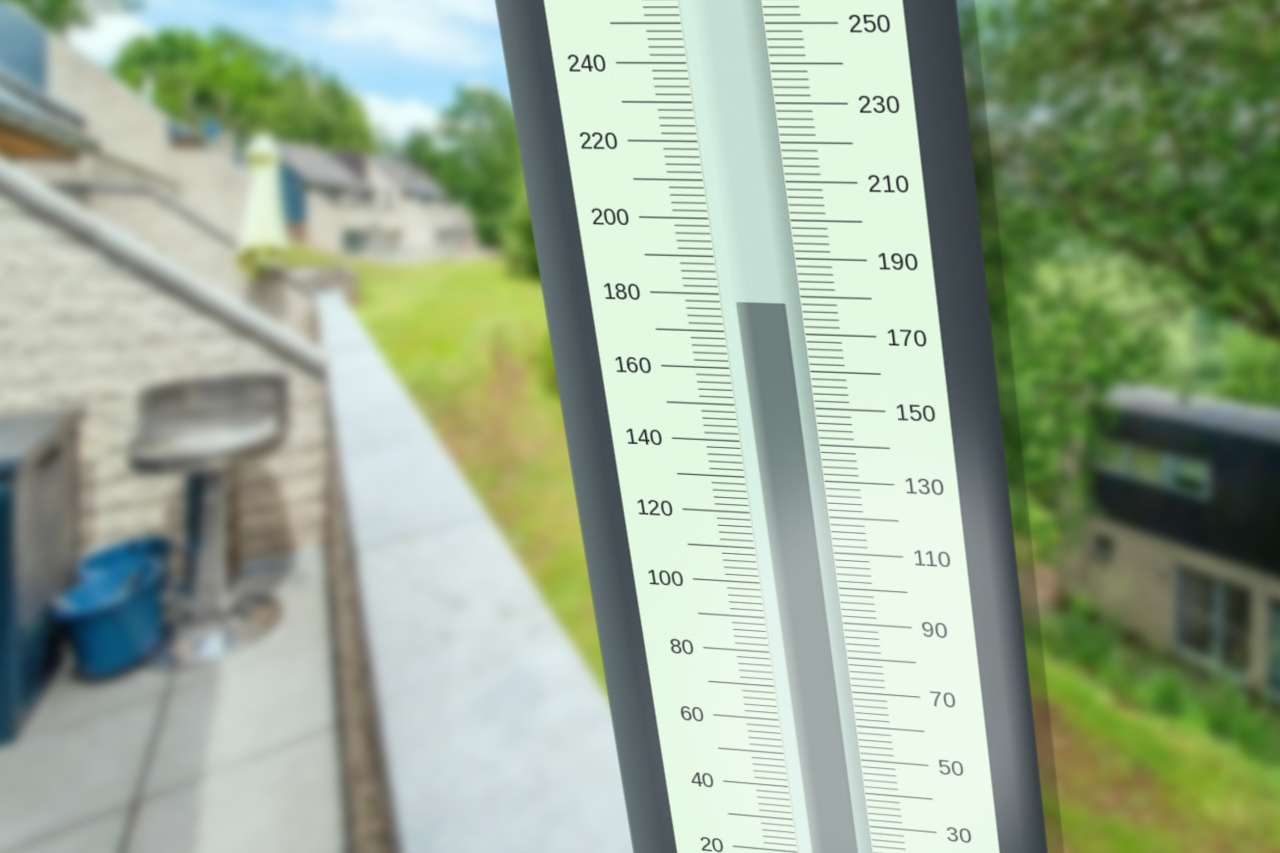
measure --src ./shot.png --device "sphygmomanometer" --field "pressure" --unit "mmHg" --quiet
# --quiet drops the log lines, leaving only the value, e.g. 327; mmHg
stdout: 178; mmHg
